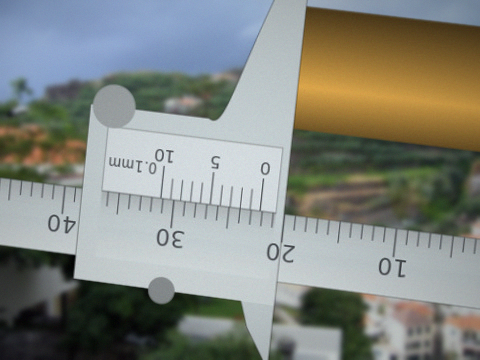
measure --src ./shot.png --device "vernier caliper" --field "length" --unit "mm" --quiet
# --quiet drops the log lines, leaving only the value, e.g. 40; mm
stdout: 22.2; mm
